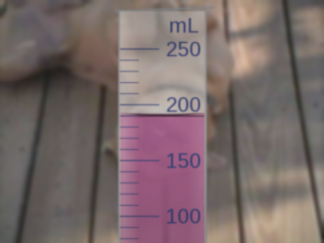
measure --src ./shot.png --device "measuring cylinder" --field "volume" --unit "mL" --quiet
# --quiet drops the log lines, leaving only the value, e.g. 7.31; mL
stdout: 190; mL
